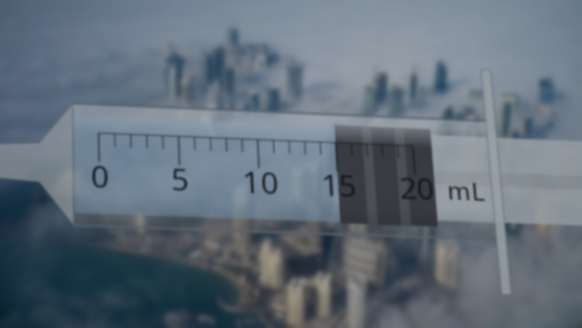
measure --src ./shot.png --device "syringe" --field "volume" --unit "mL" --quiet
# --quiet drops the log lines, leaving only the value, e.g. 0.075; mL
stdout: 15; mL
